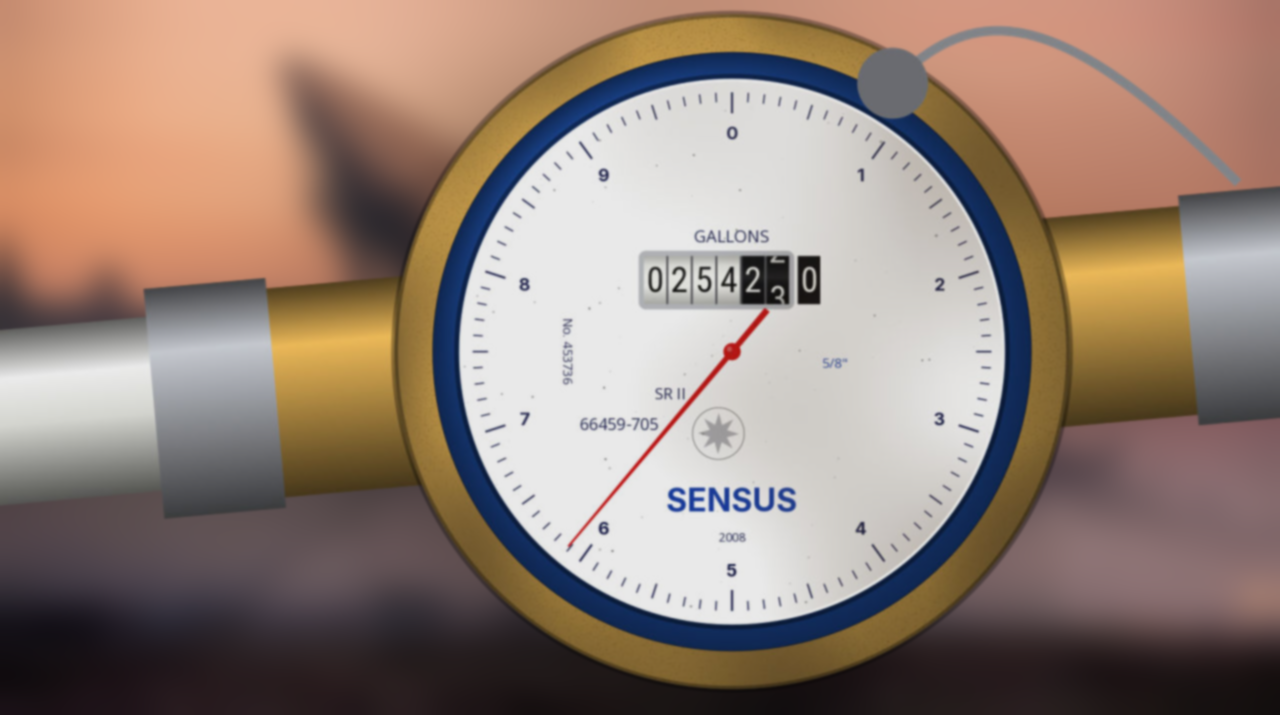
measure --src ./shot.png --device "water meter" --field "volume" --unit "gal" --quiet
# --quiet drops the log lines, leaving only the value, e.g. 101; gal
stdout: 254226.1; gal
